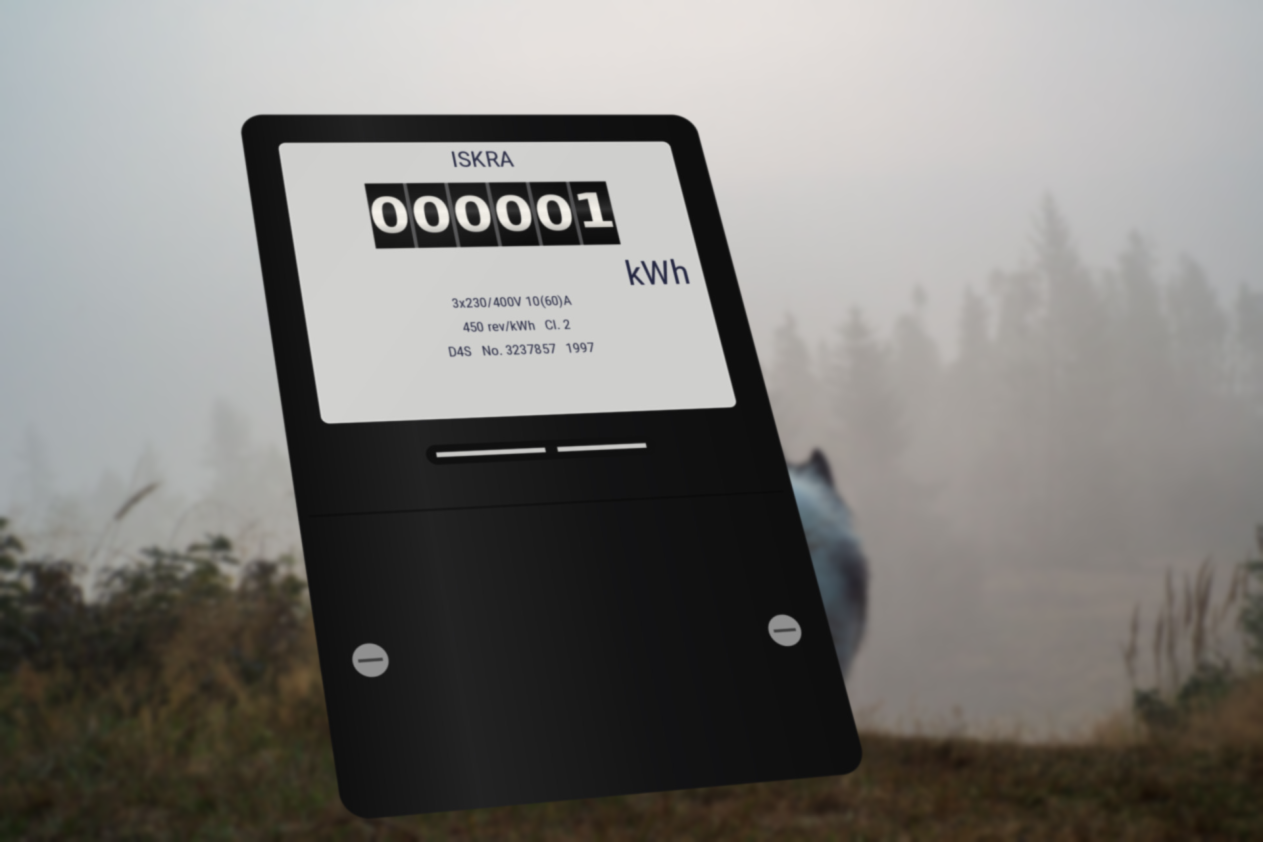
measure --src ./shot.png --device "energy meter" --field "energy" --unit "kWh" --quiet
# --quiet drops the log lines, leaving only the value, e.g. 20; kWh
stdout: 1; kWh
